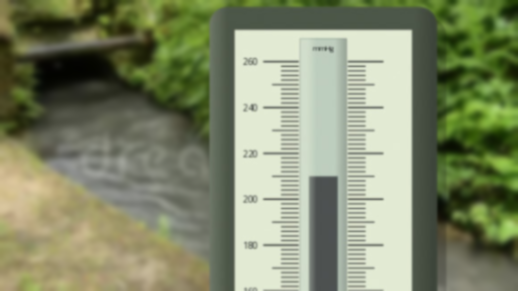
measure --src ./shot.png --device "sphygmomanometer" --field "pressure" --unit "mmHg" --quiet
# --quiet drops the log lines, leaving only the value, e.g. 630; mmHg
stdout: 210; mmHg
